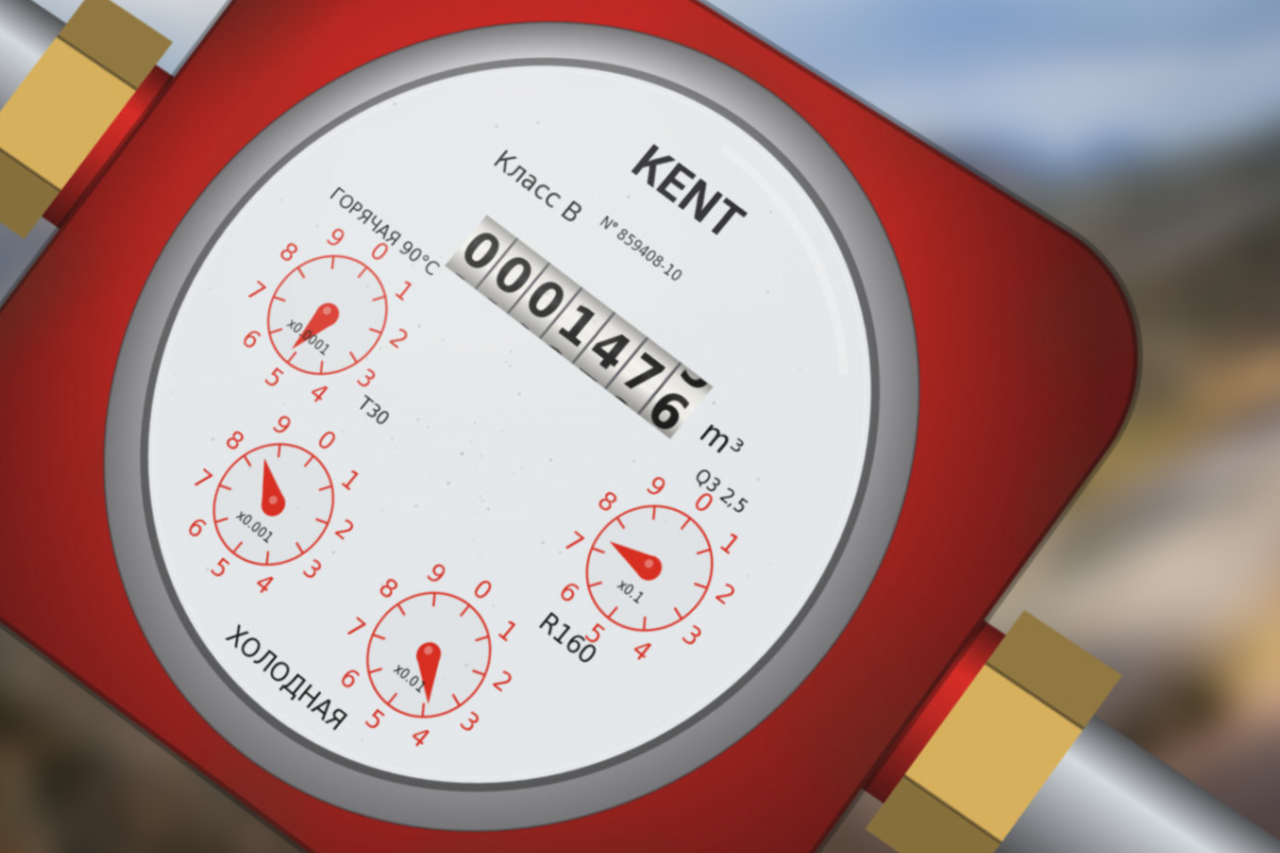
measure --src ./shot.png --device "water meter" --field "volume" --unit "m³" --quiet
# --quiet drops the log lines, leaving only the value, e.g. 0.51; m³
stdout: 1475.7385; m³
